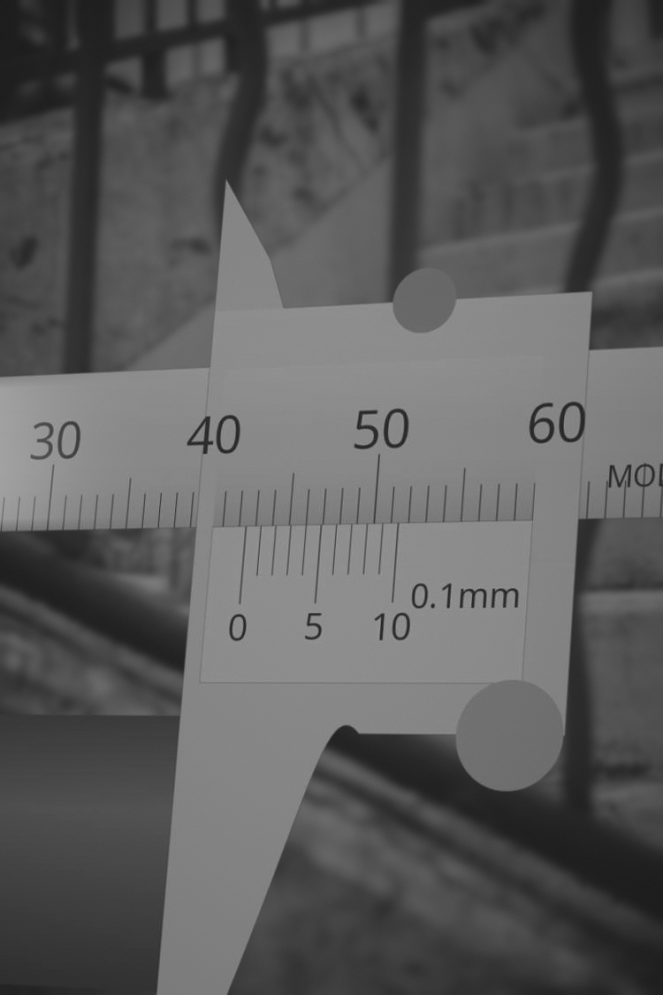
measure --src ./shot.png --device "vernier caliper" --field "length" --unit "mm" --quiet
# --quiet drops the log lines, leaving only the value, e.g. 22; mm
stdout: 42.4; mm
